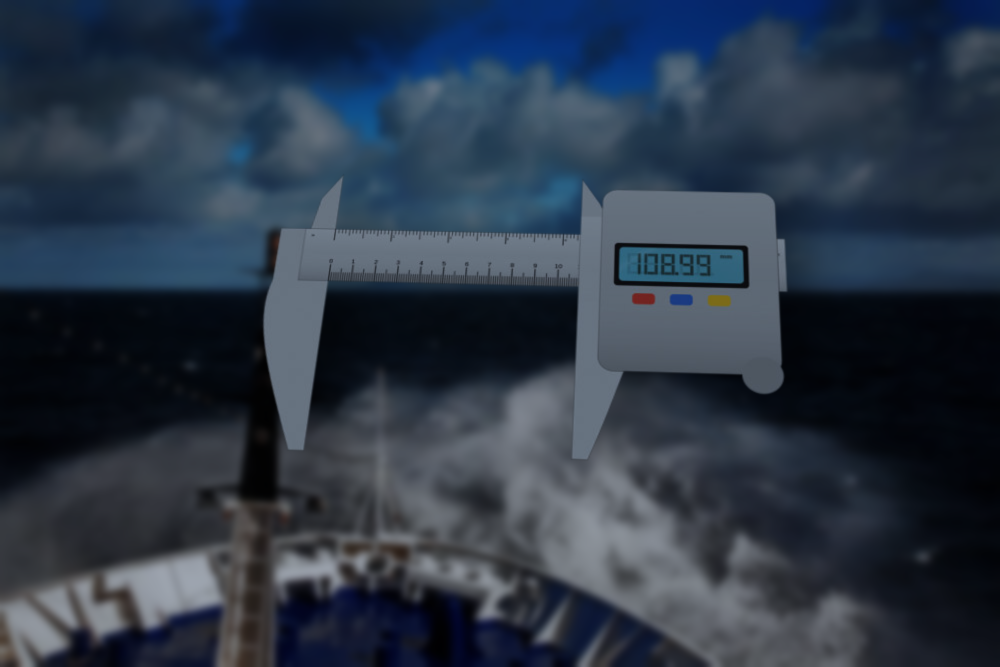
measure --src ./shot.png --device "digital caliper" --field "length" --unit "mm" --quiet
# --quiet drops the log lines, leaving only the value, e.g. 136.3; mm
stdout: 108.99; mm
